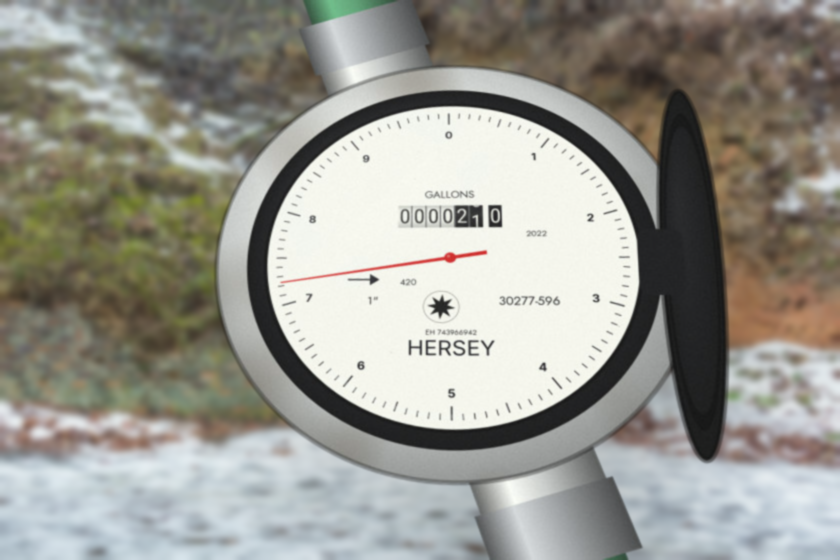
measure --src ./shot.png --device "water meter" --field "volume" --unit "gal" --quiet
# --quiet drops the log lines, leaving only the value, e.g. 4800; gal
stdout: 207.2; gal
